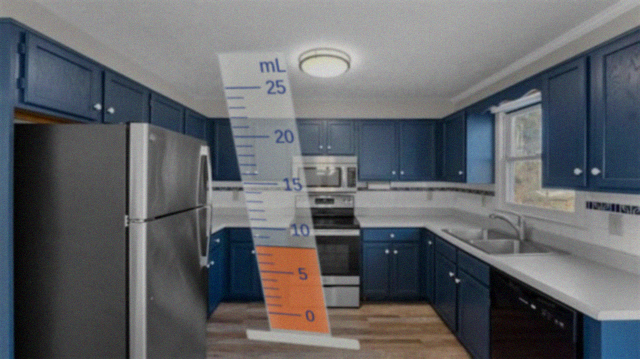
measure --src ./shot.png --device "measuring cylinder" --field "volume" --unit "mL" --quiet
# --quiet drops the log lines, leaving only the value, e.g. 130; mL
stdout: 8; mL
